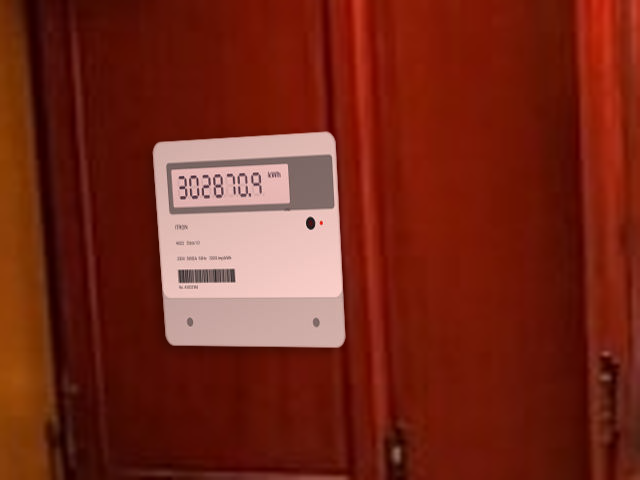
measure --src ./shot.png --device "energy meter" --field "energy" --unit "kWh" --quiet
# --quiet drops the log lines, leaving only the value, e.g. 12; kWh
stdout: 302870.9; kWh
